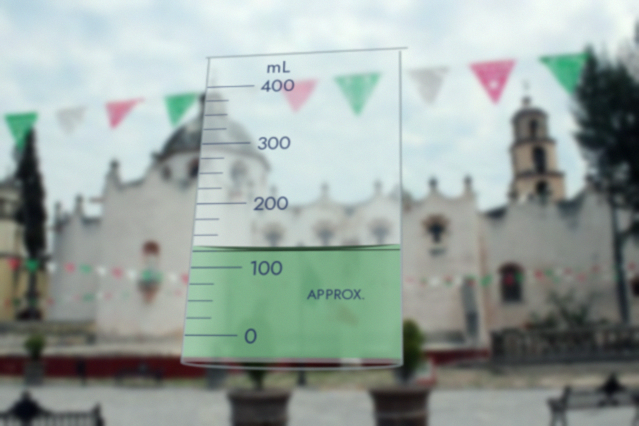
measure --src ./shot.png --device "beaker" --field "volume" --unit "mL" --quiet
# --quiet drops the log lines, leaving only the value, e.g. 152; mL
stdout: 125; mL
